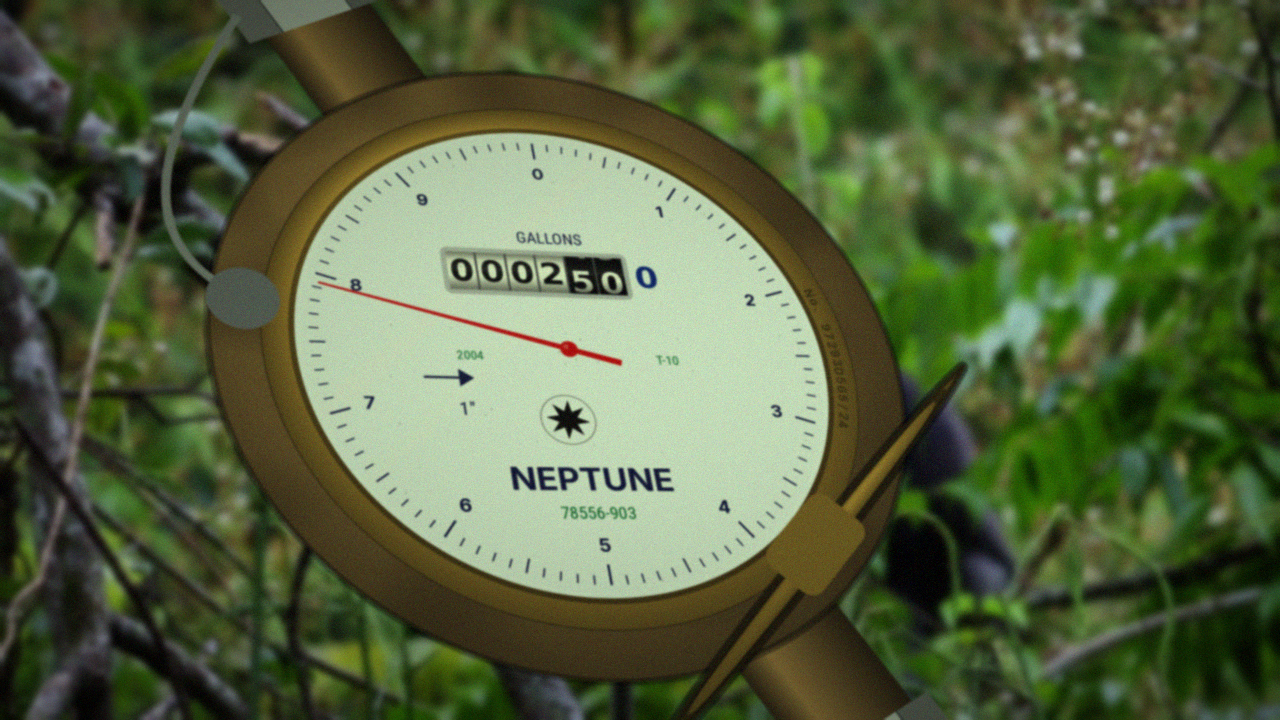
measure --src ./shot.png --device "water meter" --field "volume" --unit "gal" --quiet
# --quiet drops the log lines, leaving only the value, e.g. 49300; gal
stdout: 2497.9; gal
